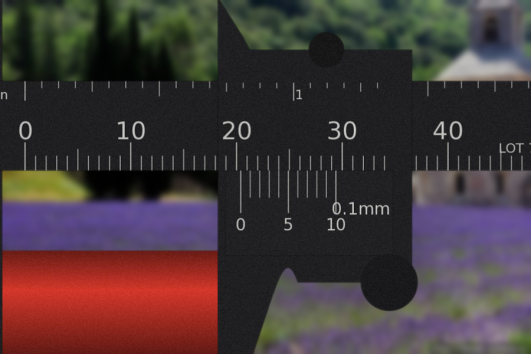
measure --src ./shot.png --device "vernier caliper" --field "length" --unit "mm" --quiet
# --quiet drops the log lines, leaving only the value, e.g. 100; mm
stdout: 20.4; mm
